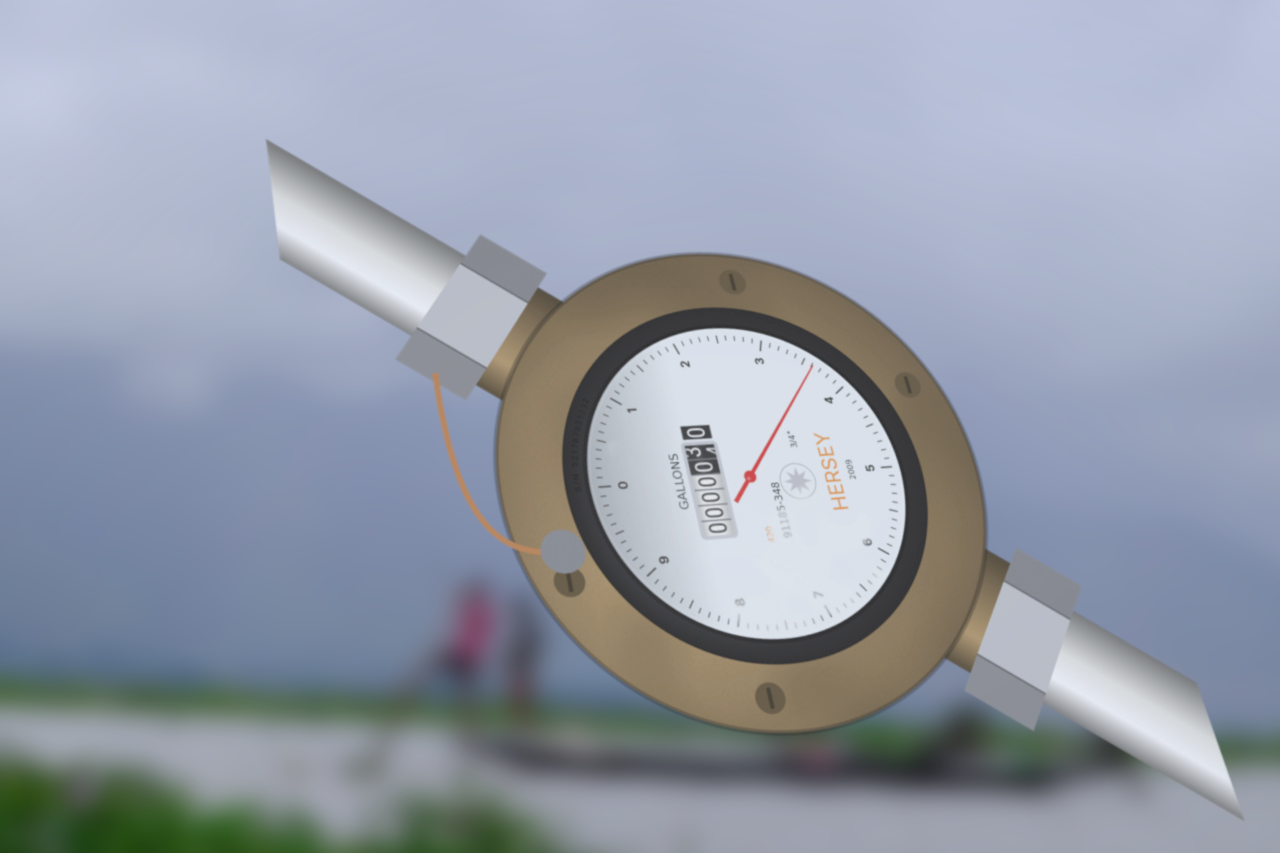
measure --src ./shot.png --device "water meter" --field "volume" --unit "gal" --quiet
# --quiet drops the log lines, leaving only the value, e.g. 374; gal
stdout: 33.6; gal
